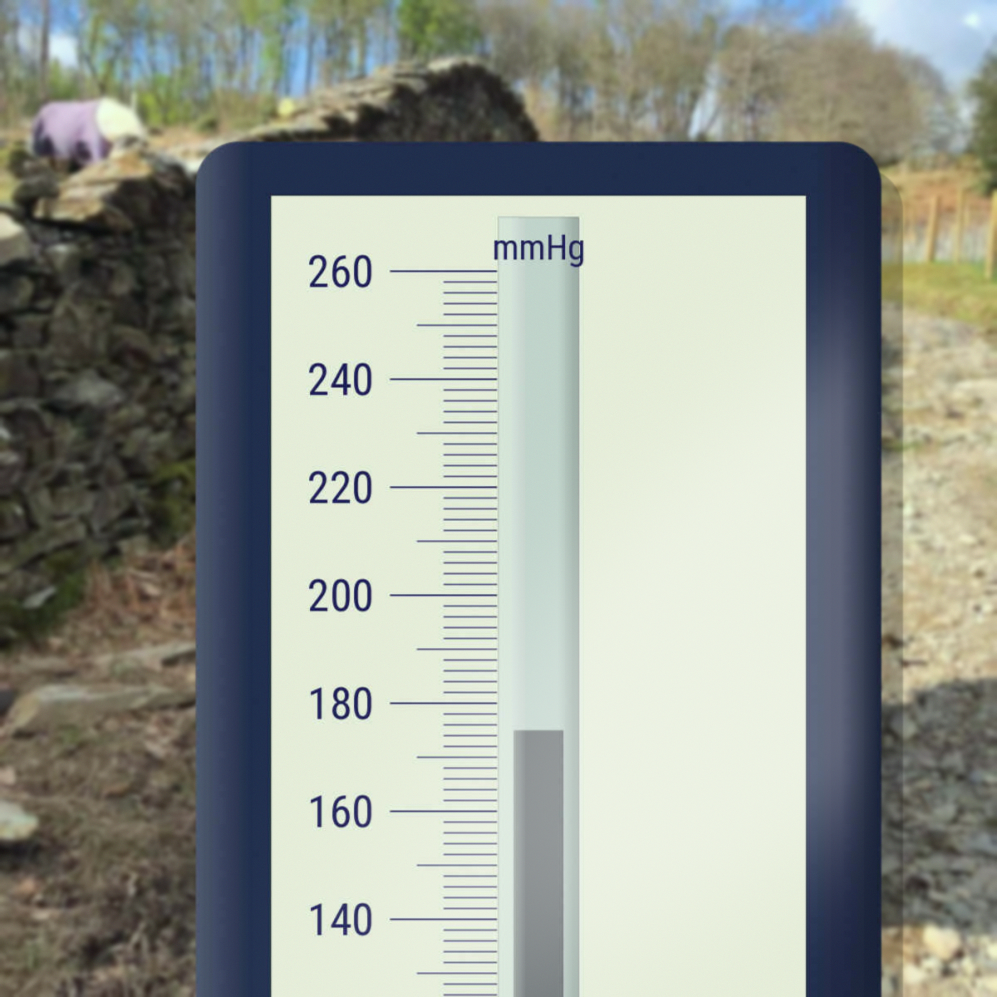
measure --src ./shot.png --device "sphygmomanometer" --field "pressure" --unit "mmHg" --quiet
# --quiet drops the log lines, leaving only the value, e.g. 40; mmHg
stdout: 175; mmHg
